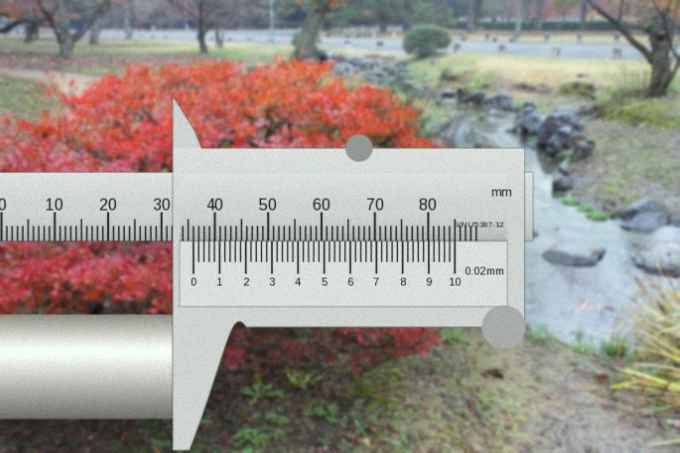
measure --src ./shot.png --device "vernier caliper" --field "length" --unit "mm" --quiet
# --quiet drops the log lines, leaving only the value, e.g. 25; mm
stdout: 36.0; mm
